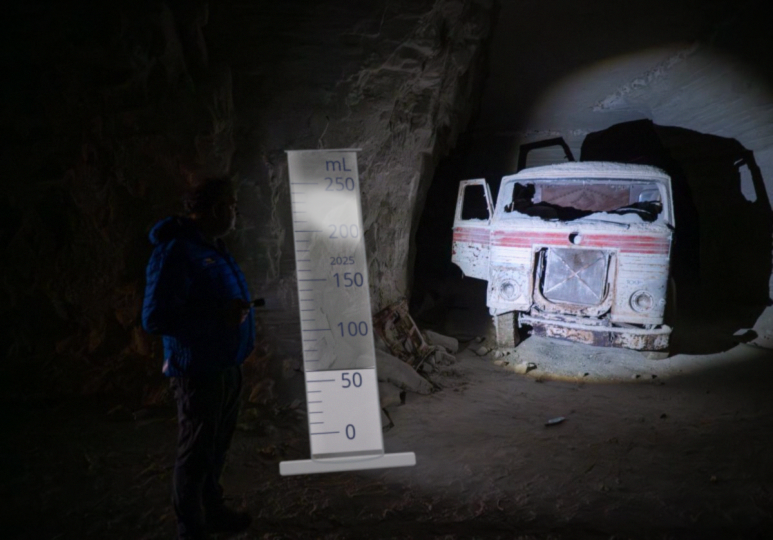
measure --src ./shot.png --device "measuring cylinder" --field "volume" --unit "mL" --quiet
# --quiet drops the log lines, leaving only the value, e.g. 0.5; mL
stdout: 60; mL
